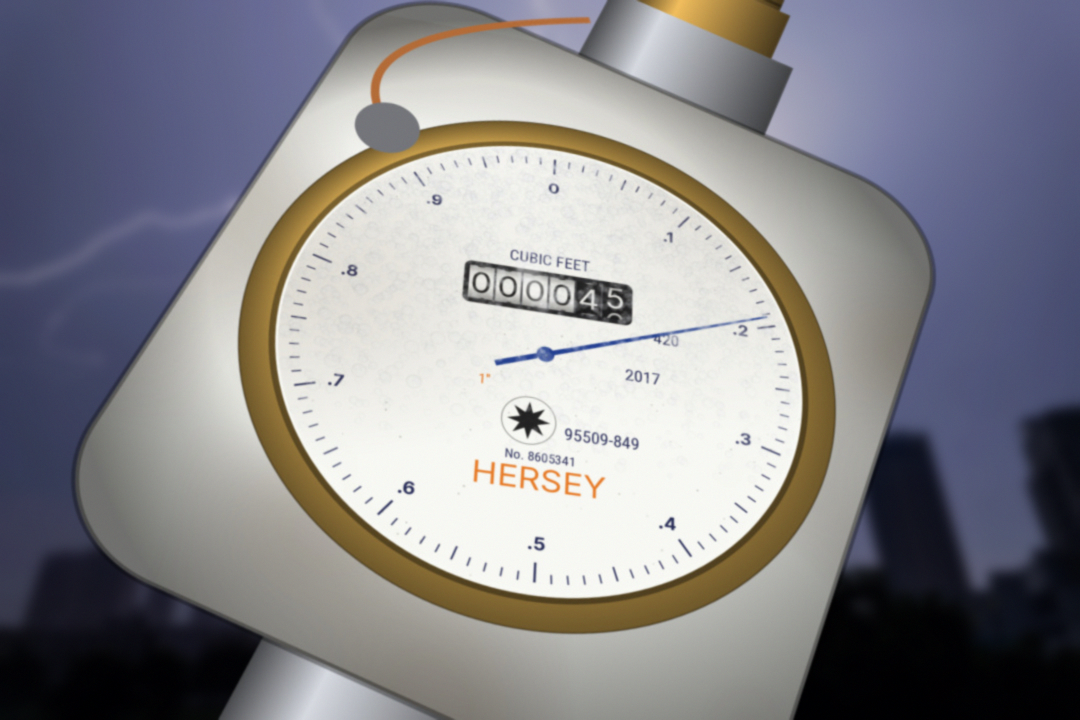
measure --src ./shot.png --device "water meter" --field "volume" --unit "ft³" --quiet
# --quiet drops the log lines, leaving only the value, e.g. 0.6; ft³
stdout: 45.19; ft³
